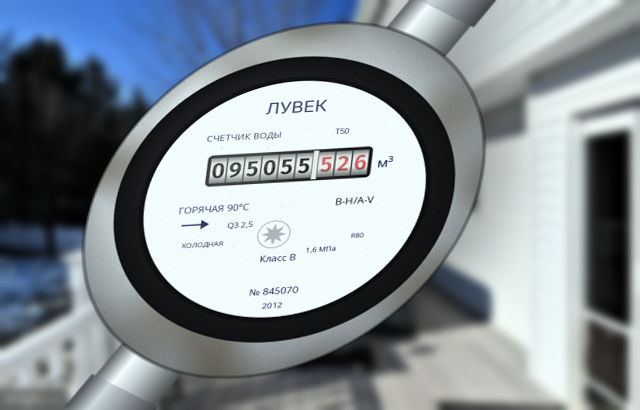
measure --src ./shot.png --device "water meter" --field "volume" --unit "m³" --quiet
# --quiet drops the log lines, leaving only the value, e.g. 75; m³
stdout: 95055.526; m³
